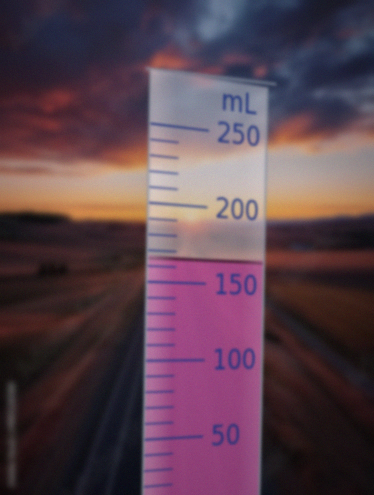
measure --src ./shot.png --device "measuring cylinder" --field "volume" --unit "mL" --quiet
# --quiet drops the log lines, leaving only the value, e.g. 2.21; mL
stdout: 165; mL
